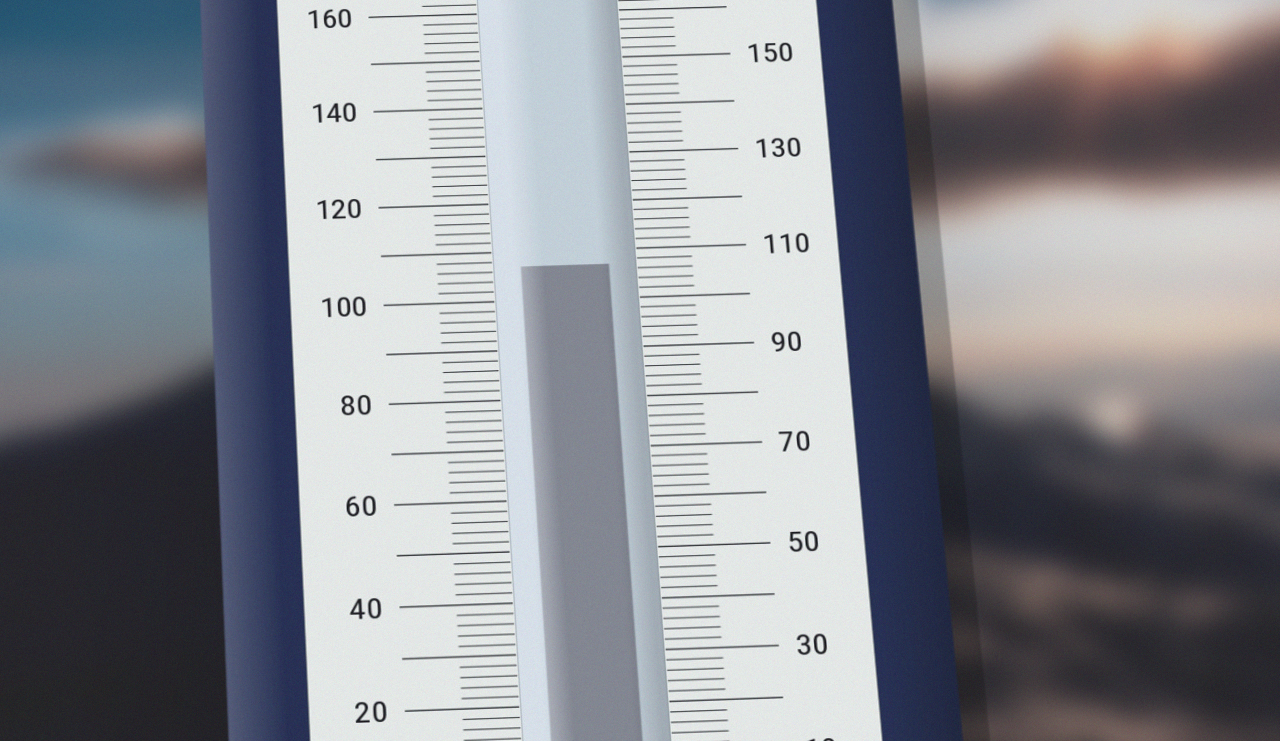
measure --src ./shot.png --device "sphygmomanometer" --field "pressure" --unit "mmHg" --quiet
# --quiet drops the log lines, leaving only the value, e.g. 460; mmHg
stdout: 107; mmHg
